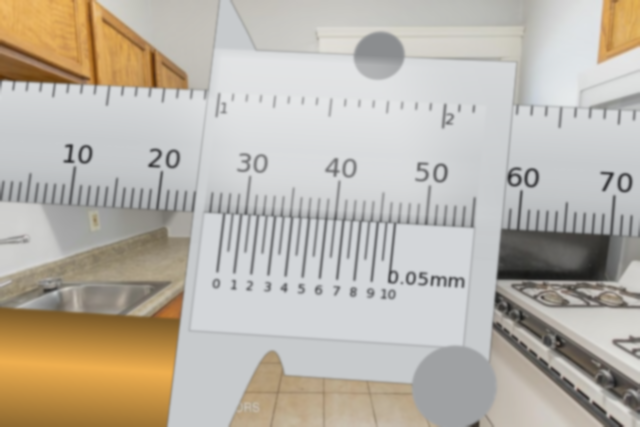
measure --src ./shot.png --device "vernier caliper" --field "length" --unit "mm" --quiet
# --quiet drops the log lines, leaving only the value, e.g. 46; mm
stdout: 27.6; mm
